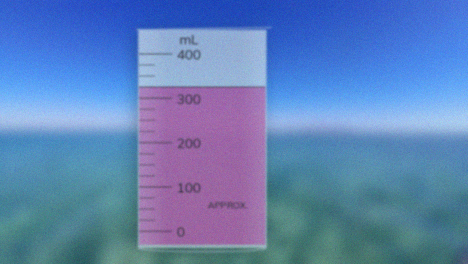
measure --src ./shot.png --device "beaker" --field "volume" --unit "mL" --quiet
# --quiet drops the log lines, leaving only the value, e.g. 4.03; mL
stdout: 325; mL
